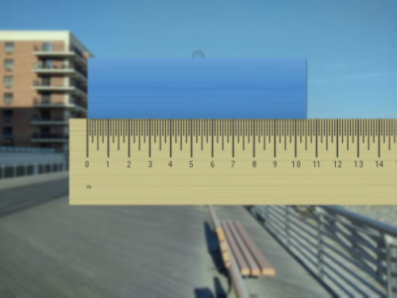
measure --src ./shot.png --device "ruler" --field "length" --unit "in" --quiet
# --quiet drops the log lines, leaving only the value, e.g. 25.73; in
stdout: 10.5; in
